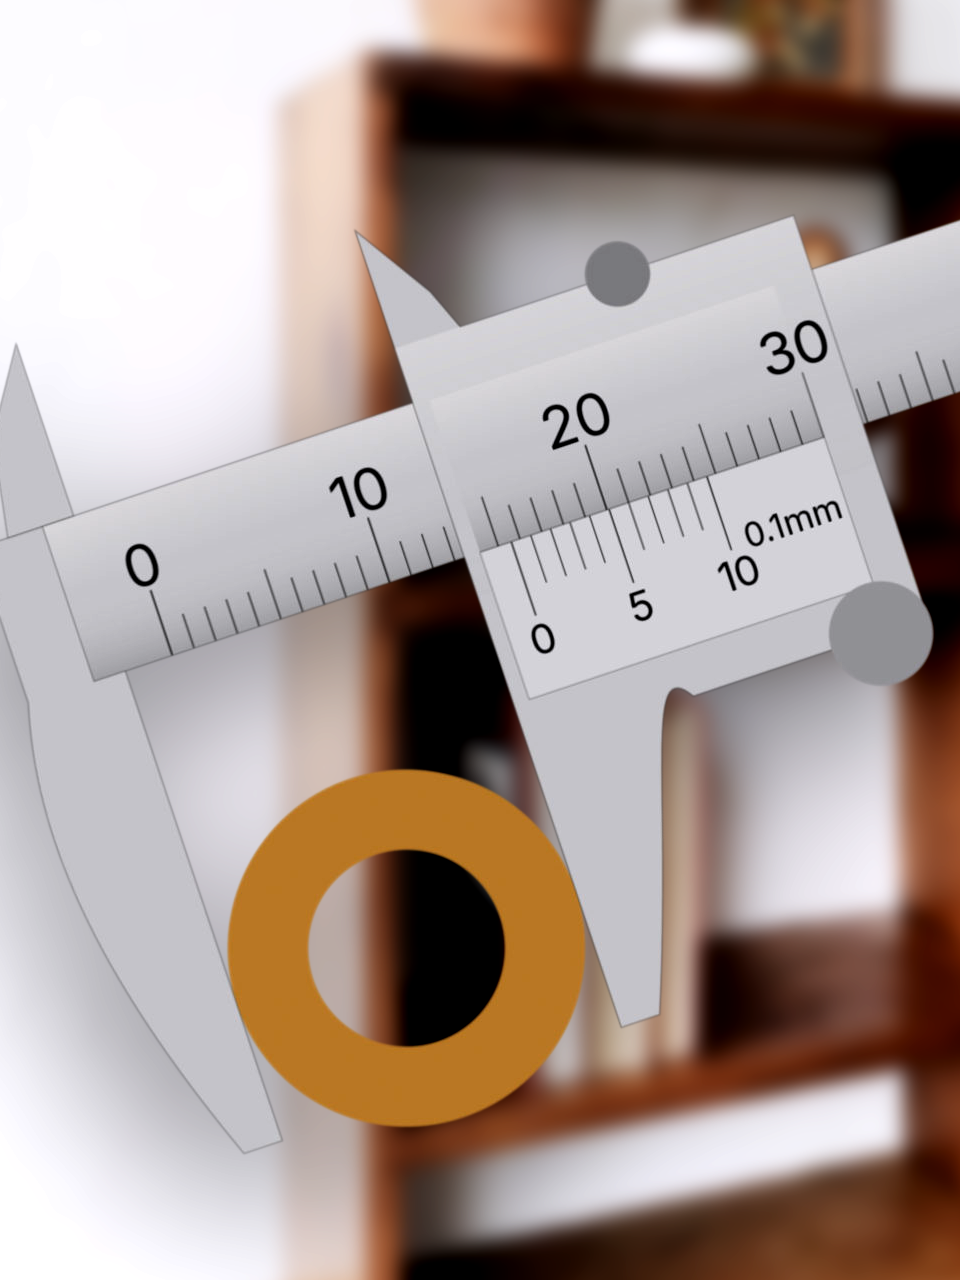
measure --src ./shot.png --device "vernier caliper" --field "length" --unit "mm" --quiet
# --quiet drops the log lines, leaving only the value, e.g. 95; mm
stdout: 15.6; mm
